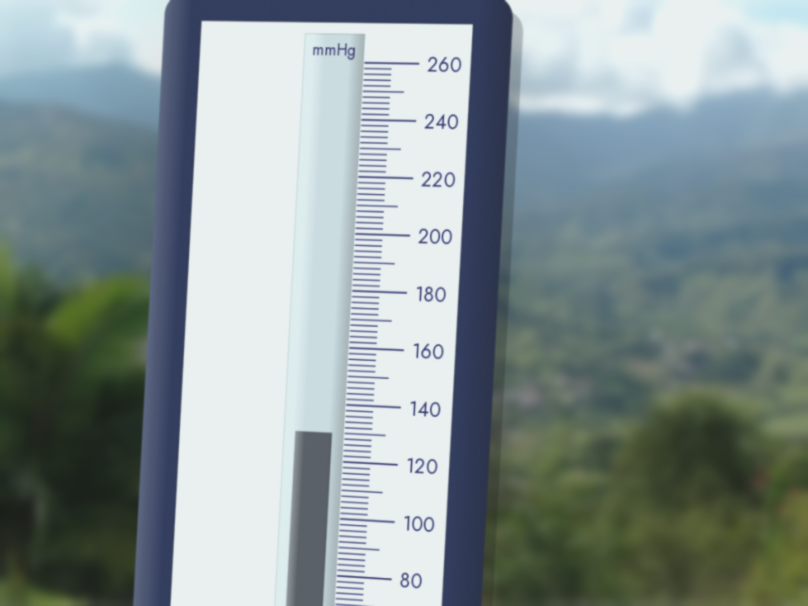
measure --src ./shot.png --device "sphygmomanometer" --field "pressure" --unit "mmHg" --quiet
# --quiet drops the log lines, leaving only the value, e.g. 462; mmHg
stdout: 130; mmHg
